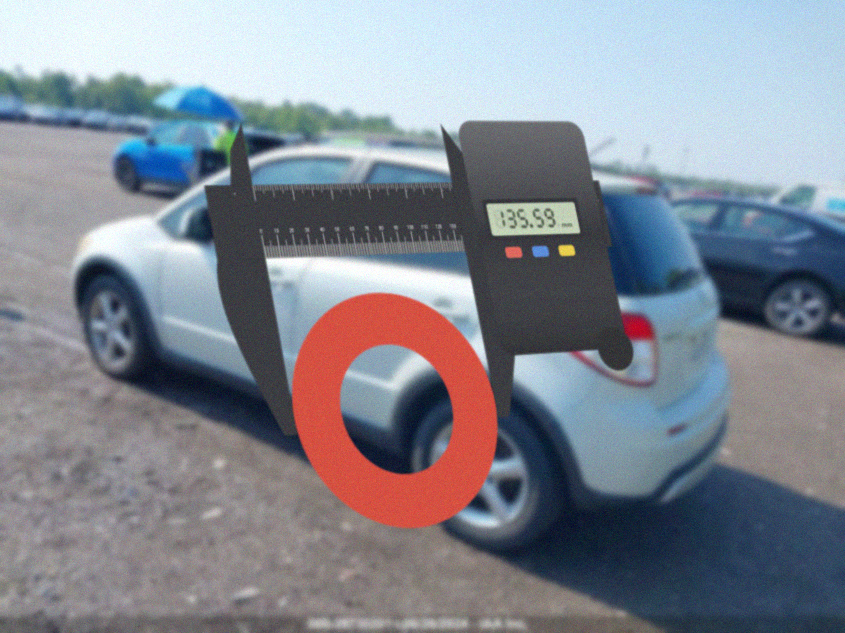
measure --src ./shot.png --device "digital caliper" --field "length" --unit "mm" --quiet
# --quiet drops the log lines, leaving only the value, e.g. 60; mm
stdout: 135.59; mm
